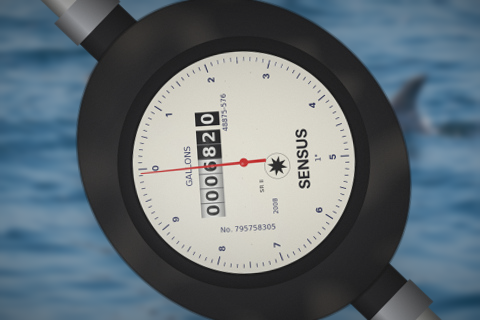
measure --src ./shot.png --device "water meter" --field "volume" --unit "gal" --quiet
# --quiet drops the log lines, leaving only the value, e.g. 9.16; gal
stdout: 6819.9; gal
